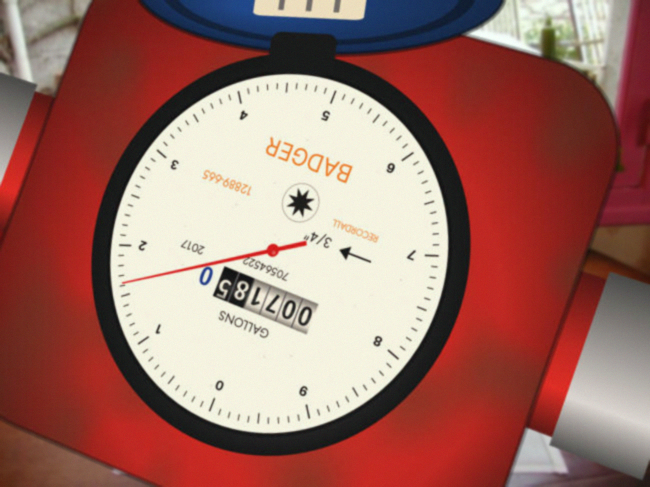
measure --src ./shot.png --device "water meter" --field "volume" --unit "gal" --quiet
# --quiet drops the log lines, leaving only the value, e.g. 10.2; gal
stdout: 71851.6; gal
